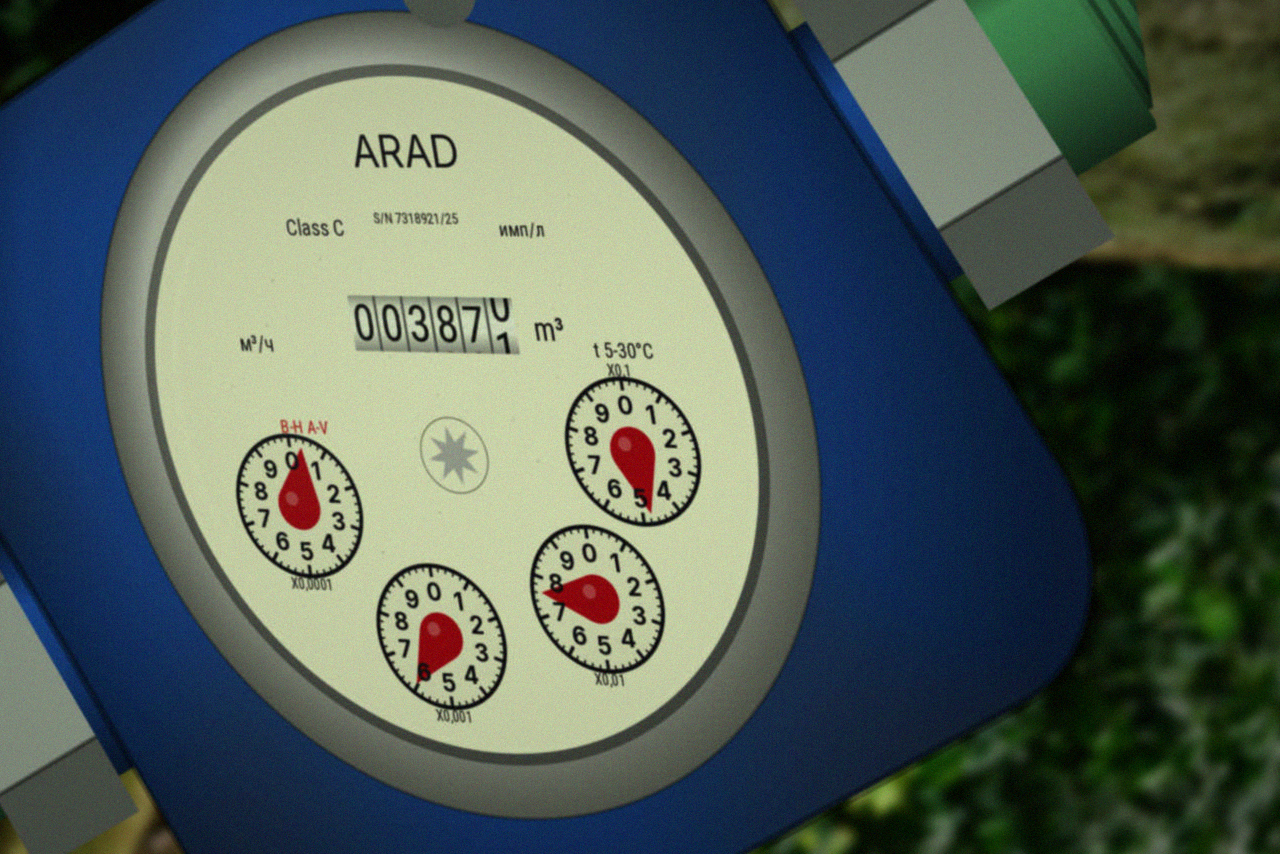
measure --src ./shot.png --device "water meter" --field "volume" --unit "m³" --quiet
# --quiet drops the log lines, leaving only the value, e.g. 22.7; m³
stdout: 3870.4760; m³
